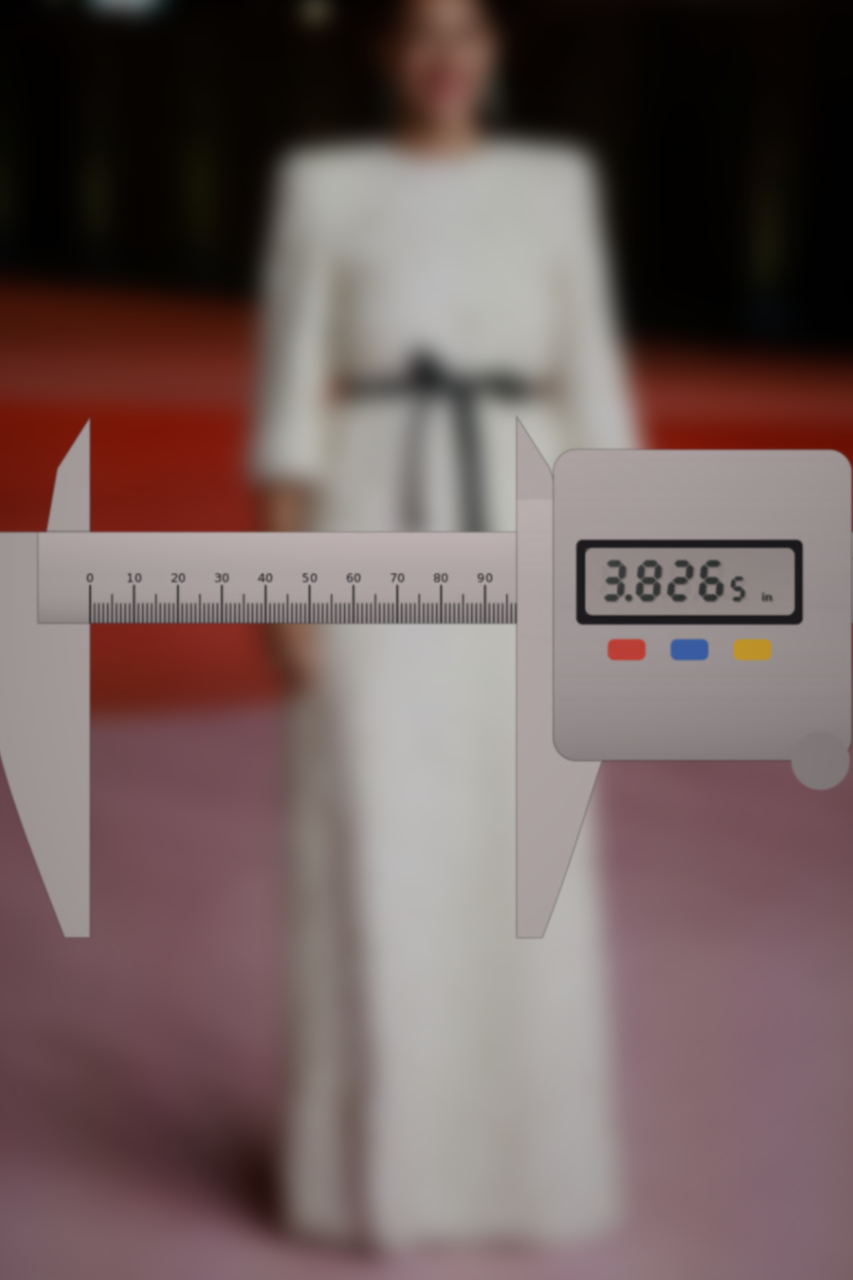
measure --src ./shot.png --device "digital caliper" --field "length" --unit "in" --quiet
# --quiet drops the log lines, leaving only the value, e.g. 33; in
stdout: 3.8265; in
